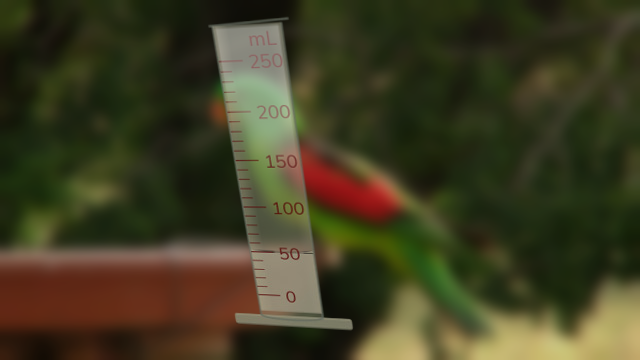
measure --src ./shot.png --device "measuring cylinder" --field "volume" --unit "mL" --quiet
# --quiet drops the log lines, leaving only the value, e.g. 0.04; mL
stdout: 50; mL
